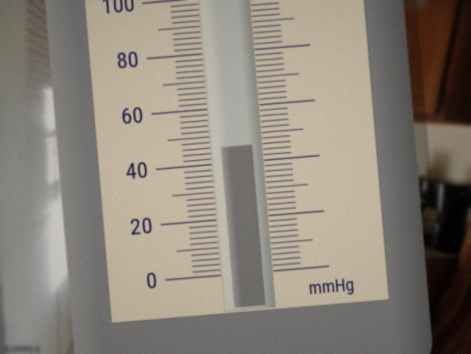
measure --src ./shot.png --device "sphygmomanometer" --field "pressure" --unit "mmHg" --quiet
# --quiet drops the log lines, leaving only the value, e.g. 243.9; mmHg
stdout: 46; mmHg
